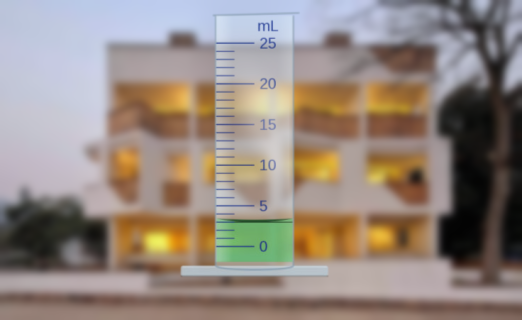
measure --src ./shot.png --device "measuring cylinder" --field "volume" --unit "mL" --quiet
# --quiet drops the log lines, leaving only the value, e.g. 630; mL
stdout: 3; mL
